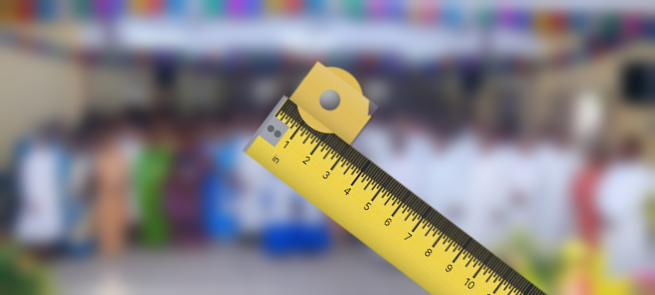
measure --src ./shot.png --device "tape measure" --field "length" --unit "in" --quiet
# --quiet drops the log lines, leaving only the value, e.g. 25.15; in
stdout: 3; in
